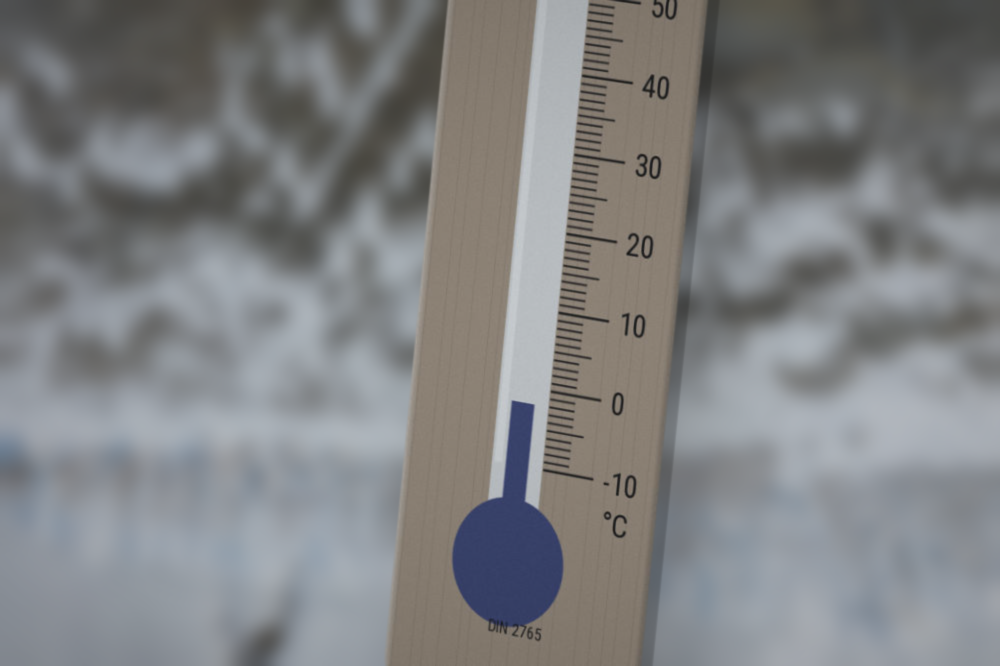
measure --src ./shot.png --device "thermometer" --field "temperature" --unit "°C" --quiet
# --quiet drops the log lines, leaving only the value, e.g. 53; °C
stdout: -2; °C
